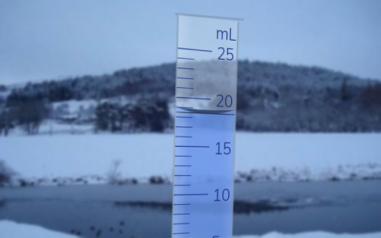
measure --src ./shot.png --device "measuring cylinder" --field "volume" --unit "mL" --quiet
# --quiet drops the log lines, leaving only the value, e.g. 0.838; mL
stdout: 18.5; mL
